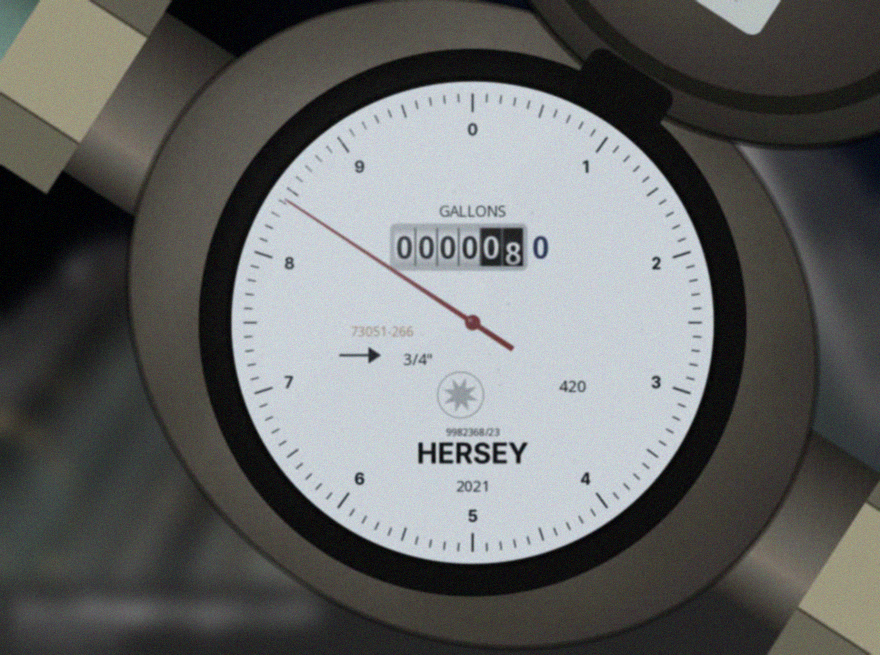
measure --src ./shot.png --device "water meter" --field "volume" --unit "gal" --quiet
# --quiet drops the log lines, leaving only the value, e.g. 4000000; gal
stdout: 78.4; gal
